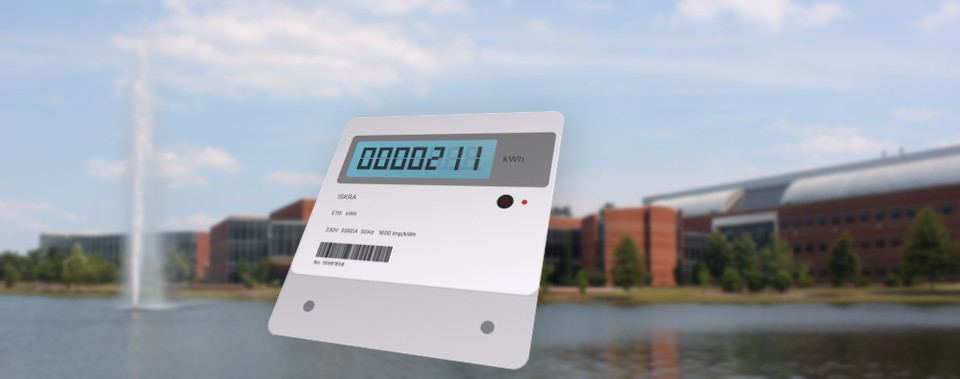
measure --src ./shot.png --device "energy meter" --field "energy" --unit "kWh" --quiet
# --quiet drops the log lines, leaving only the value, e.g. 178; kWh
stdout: 211; kWh
